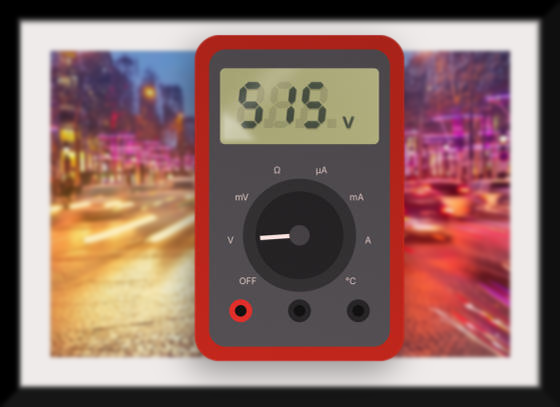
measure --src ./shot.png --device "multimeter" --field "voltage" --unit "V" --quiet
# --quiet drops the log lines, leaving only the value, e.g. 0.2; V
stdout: 515; V
